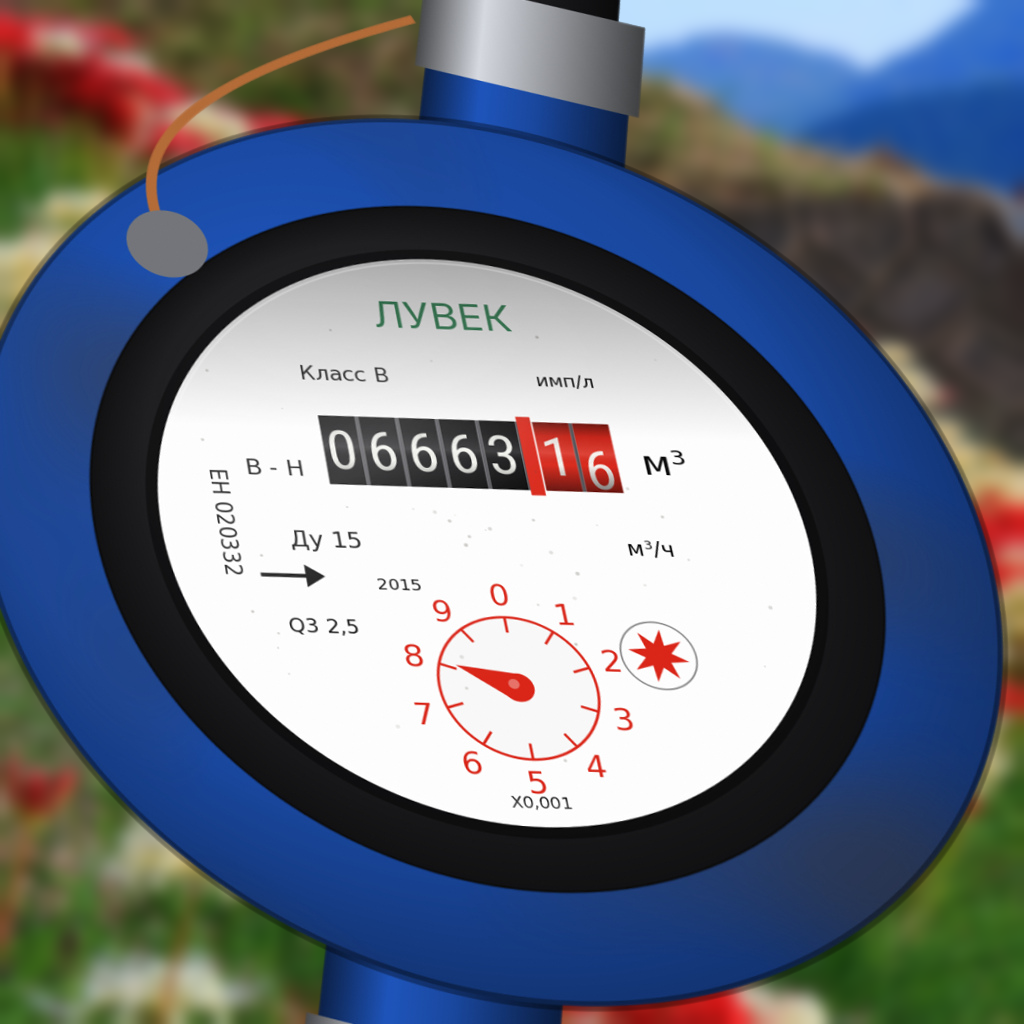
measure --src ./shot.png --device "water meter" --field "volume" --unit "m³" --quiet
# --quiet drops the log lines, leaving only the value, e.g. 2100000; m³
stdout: 6663.158; m³
